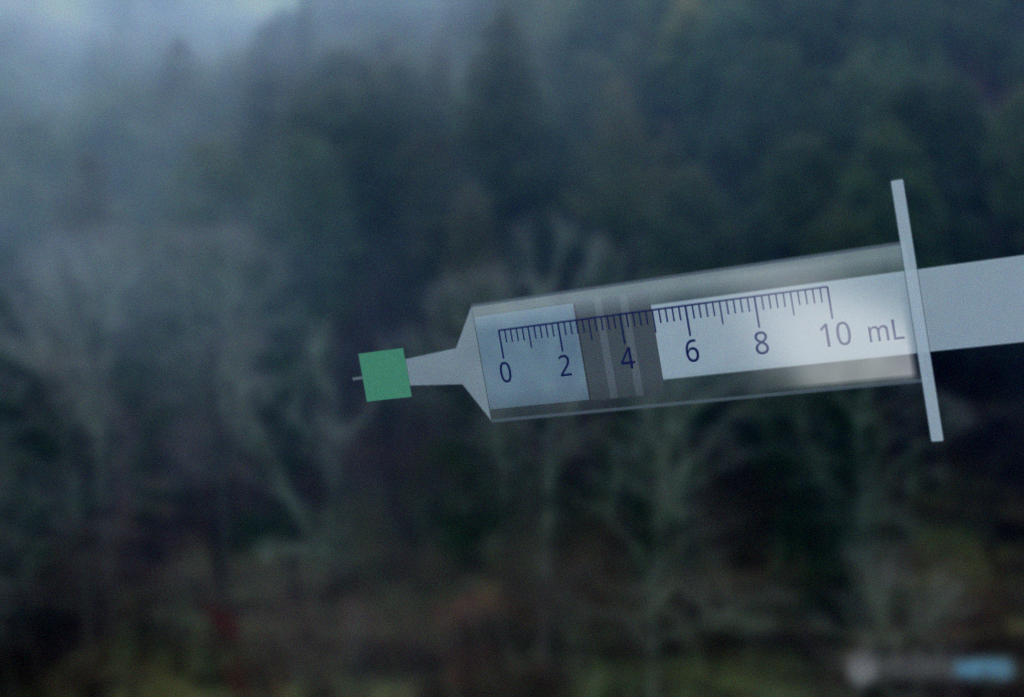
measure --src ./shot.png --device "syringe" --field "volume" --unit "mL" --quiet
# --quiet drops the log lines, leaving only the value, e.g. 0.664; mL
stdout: 2.6; mL
